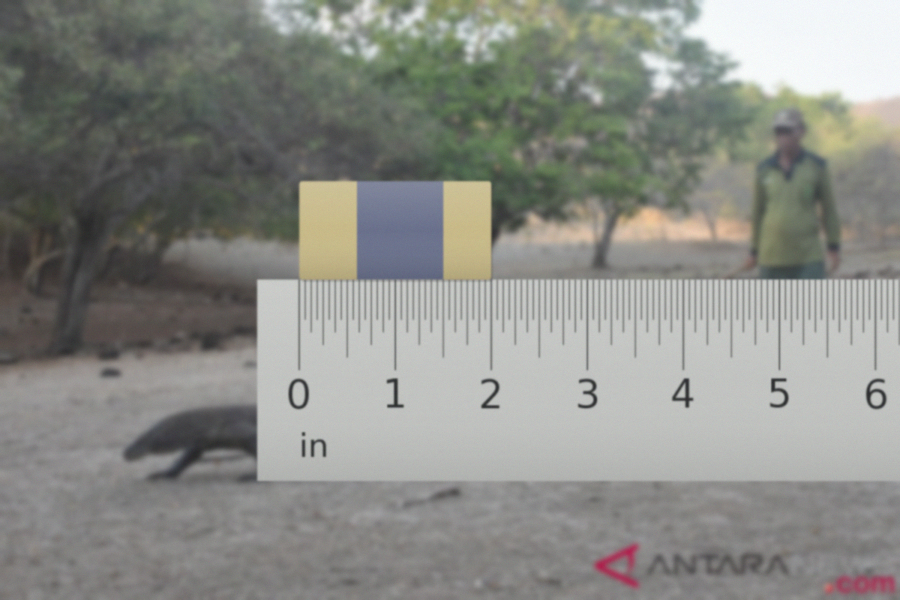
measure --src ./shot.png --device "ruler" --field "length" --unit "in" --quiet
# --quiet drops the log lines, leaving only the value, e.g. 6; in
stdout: 2; in
